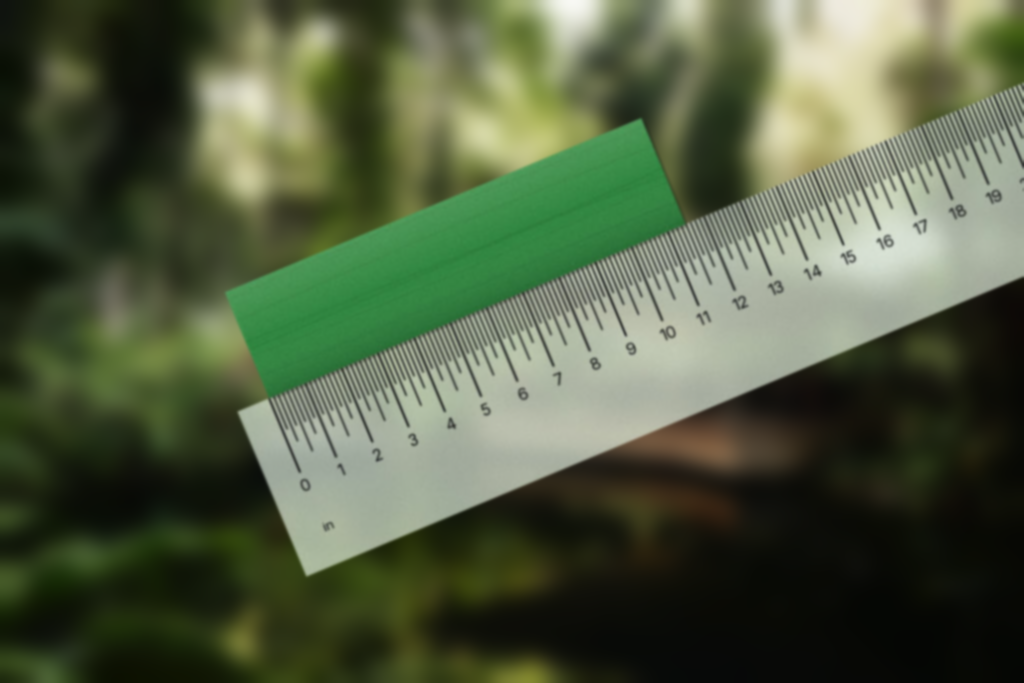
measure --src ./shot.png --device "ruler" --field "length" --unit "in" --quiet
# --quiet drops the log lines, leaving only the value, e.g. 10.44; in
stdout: 11.5; in
